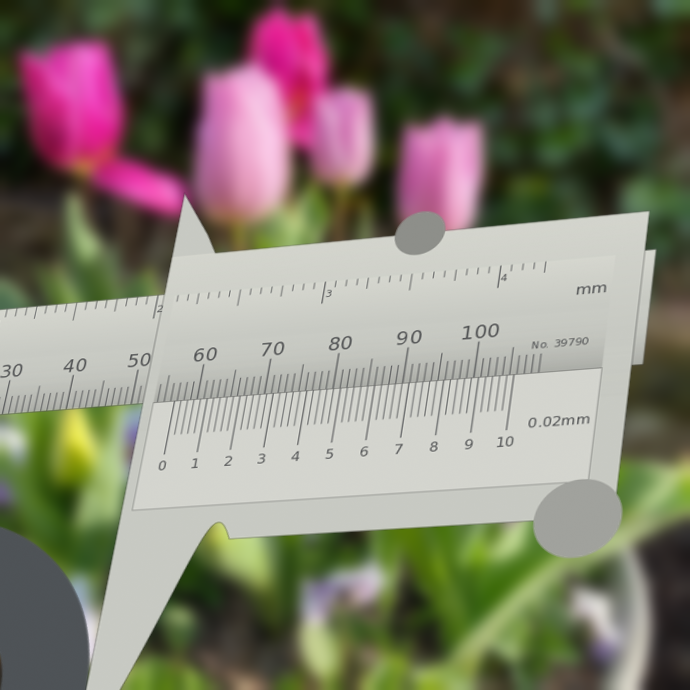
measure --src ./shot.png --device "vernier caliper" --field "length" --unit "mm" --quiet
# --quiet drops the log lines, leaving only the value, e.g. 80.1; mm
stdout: 56.6; mm
